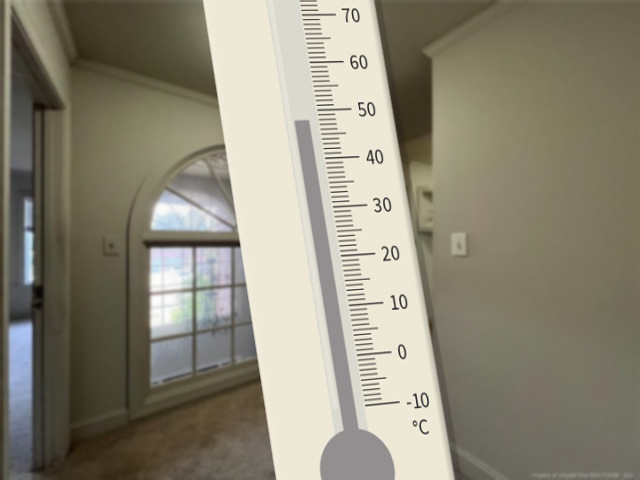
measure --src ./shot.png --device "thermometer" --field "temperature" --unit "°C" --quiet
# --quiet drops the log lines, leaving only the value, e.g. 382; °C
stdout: 48; °C
